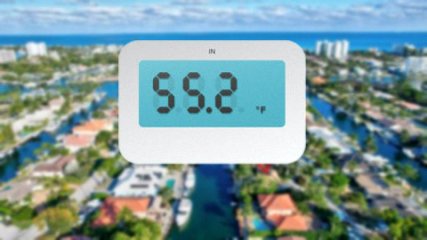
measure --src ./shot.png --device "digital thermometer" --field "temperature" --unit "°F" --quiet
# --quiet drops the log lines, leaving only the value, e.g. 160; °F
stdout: 55.2; °F
